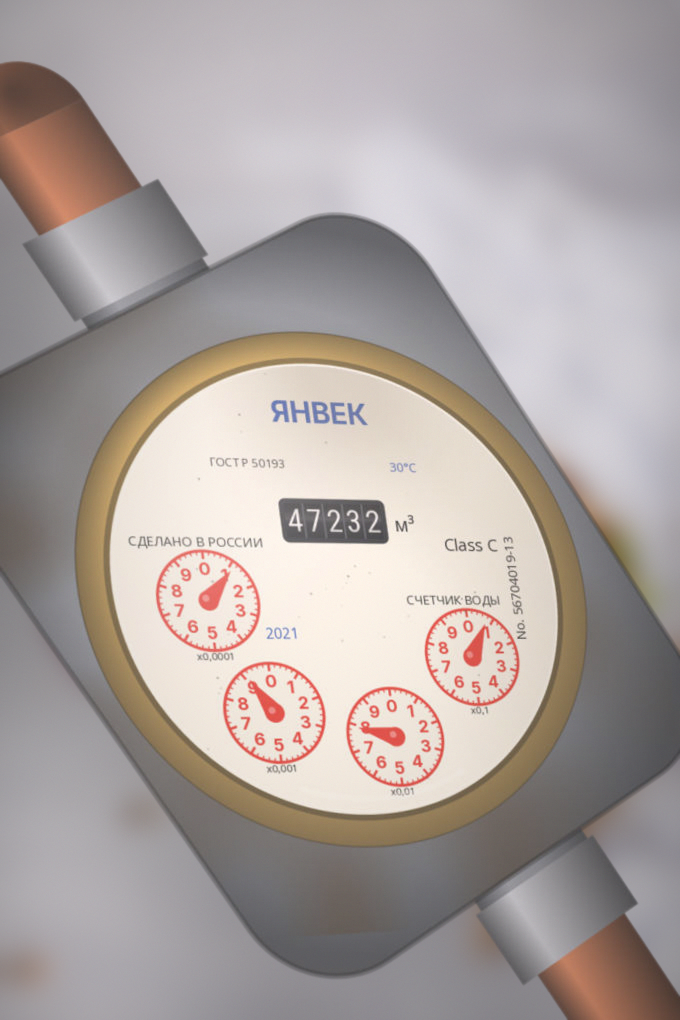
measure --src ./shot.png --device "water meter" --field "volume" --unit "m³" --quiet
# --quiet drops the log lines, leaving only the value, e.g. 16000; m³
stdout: 47232.0791; m³
